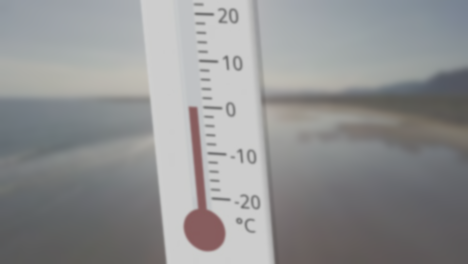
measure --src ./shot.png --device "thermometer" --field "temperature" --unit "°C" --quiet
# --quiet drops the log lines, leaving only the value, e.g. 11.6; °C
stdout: 0; °C
